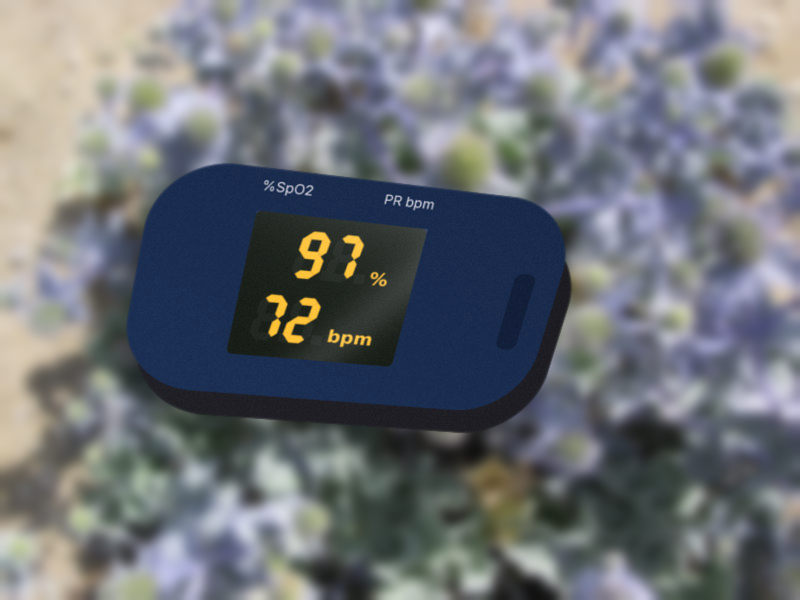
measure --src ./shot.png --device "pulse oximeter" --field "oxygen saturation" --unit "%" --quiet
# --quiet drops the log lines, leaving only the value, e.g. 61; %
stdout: 97; %
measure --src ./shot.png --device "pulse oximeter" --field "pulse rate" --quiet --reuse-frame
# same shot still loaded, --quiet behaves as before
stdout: 72; bpm
